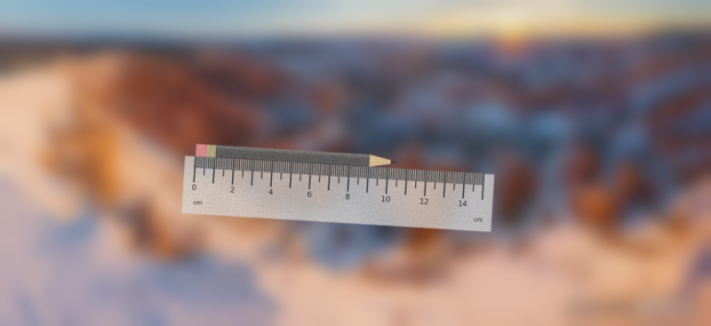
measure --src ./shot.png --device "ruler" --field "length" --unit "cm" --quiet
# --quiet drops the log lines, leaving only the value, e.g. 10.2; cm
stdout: 10.5; cm
